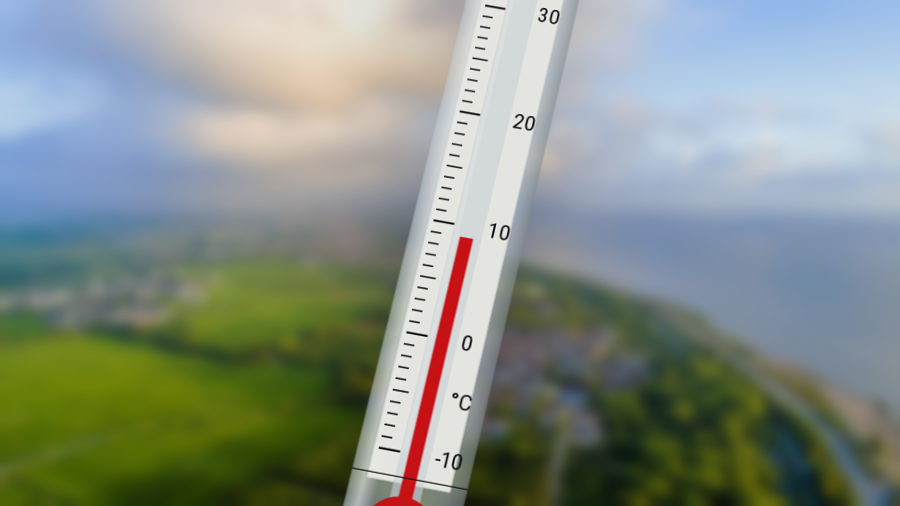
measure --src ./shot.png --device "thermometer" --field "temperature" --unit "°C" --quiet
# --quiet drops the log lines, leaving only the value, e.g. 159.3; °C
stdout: 9; °C
